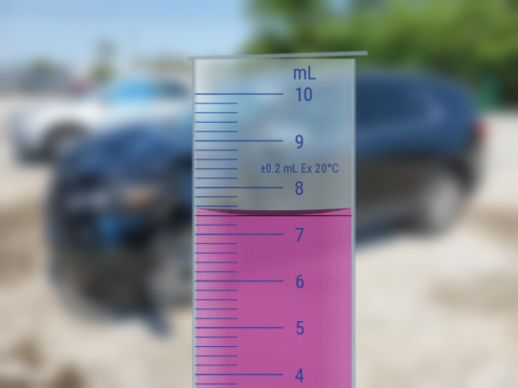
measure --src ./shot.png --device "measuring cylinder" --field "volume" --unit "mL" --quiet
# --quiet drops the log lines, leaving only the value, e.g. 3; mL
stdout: 7.4; mL
